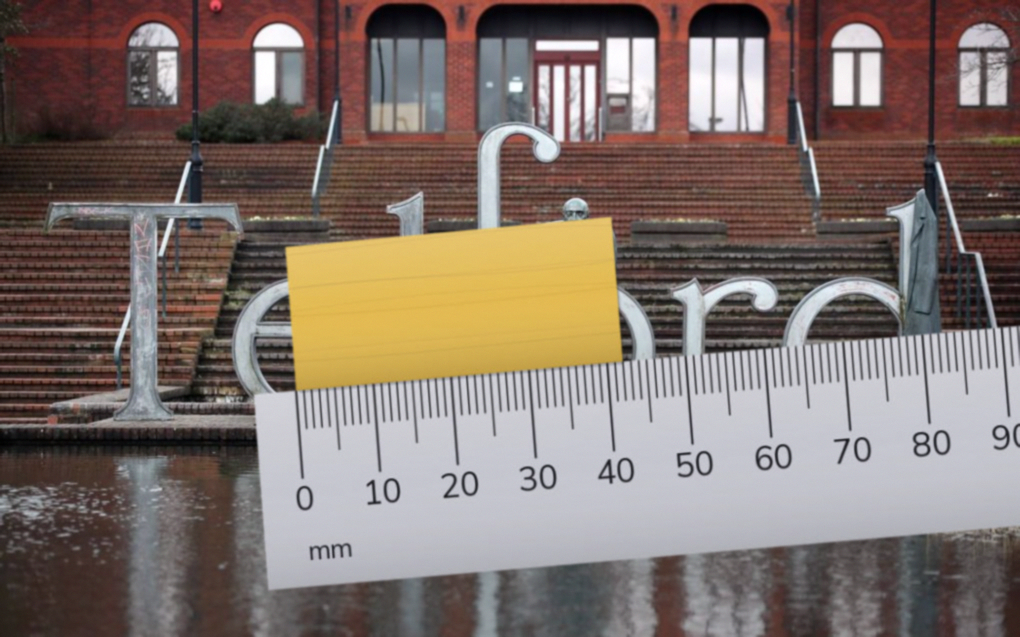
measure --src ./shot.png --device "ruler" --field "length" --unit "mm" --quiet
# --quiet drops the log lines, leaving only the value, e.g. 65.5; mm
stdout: 42; mm
